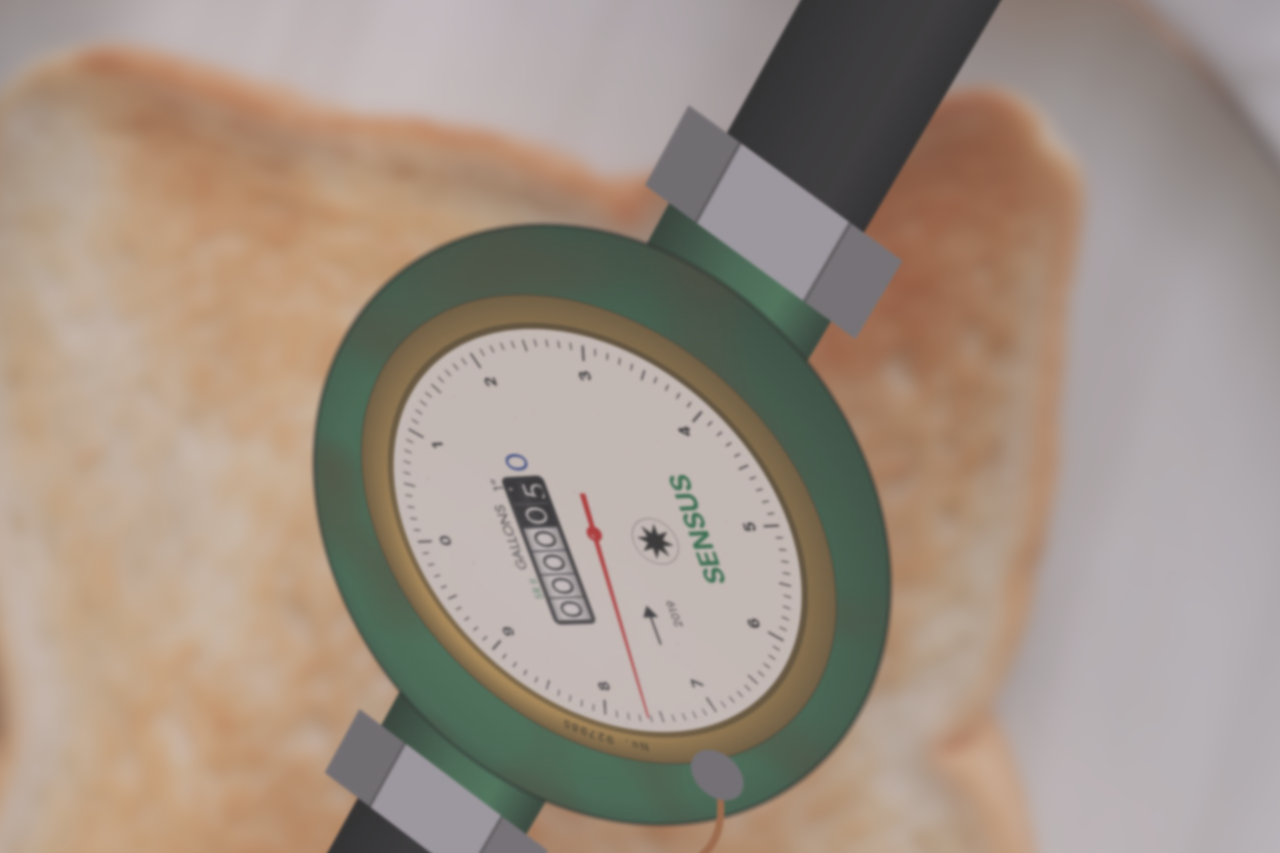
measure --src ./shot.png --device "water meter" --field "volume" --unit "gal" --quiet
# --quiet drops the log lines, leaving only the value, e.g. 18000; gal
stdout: 47.6; gal
